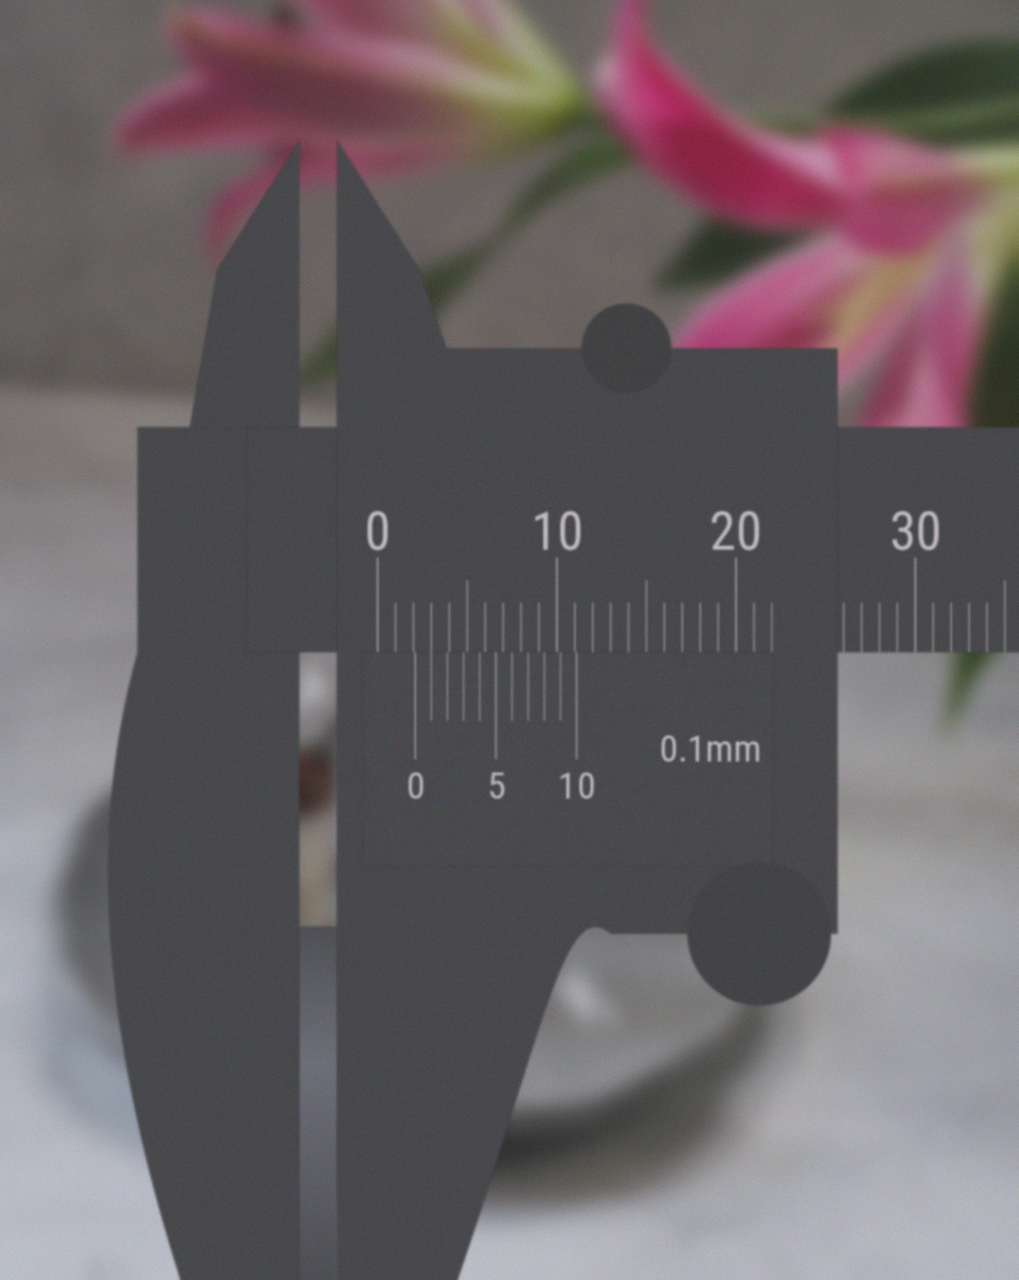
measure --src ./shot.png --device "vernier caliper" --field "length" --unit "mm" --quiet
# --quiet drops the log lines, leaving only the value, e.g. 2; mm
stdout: 2.1; mm
